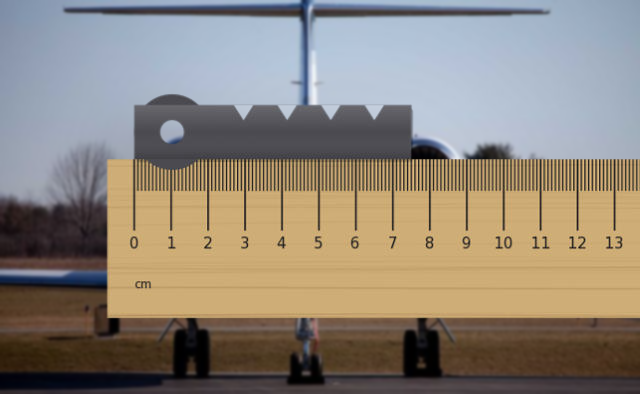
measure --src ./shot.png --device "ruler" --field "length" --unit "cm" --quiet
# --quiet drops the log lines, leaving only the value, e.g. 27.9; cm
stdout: 7.5; cm
